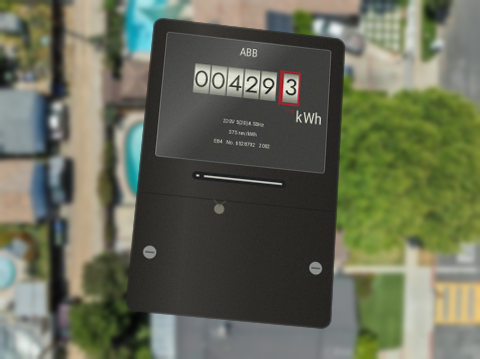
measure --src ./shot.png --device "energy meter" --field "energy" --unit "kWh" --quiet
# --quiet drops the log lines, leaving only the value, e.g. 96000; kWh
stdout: 429.3; kWh
